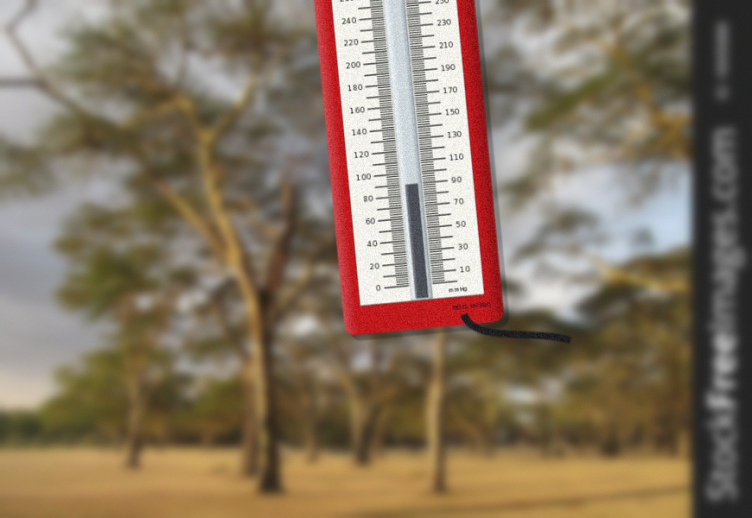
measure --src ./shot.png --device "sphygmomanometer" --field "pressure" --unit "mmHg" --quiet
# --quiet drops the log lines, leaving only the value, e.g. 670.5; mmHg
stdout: 90; mmHg
